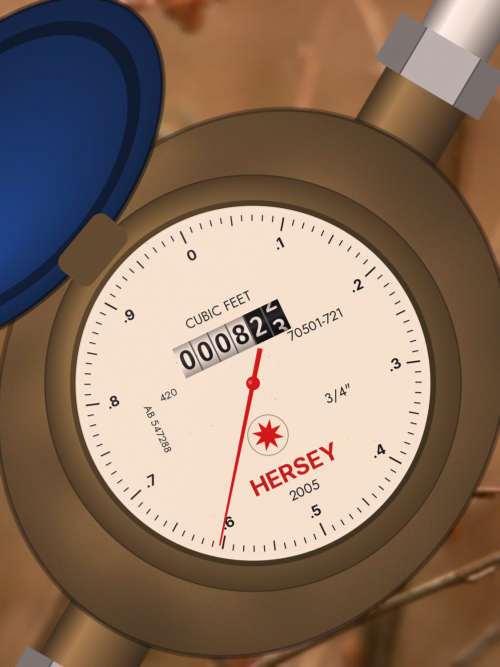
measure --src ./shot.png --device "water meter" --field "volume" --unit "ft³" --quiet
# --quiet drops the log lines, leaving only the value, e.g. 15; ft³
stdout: 822.60; ft³
